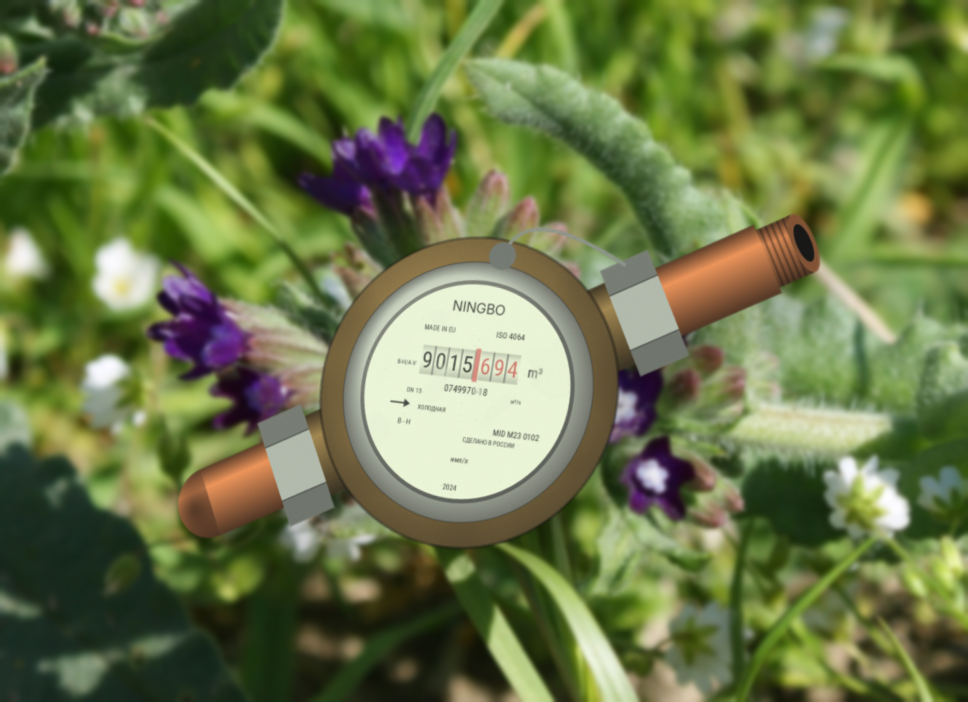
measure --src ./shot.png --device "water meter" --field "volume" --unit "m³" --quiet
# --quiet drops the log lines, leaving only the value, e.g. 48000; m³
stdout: 9015.694; m³
